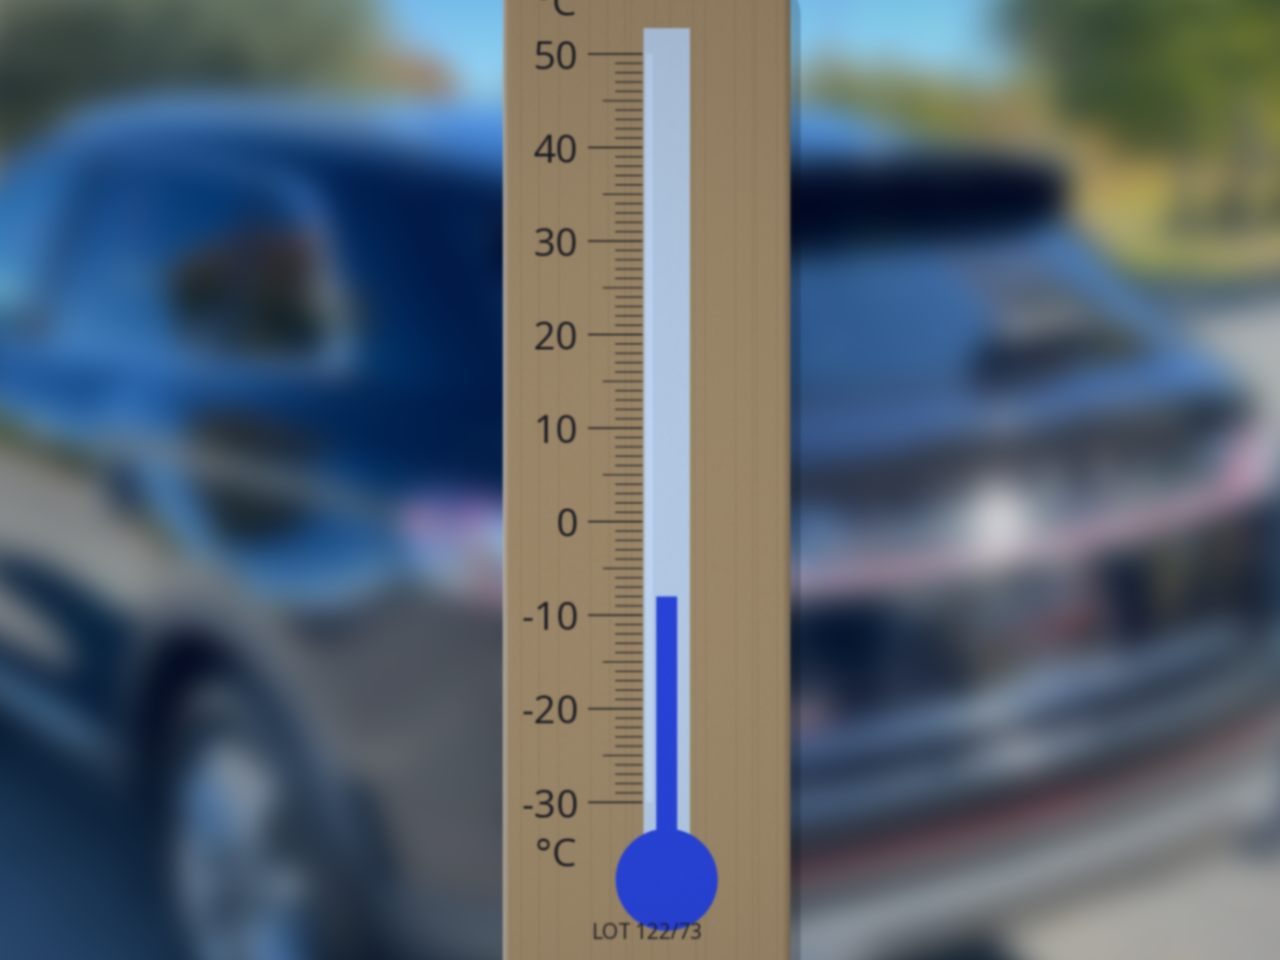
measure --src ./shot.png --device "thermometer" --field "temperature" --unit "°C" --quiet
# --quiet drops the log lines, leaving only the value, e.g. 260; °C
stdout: -8; °C
